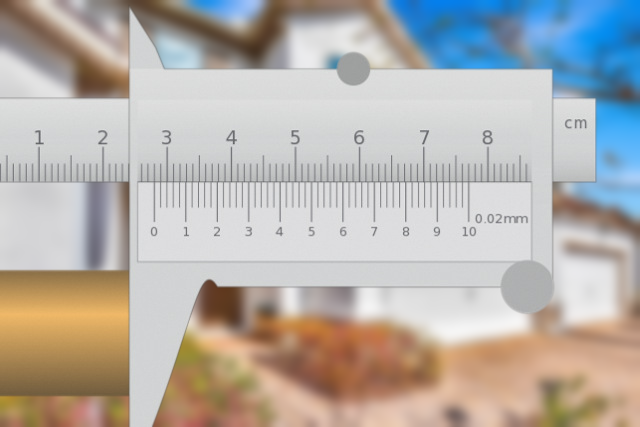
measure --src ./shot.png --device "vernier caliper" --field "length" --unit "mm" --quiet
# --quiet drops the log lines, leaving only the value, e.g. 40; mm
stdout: 28.0; mm
